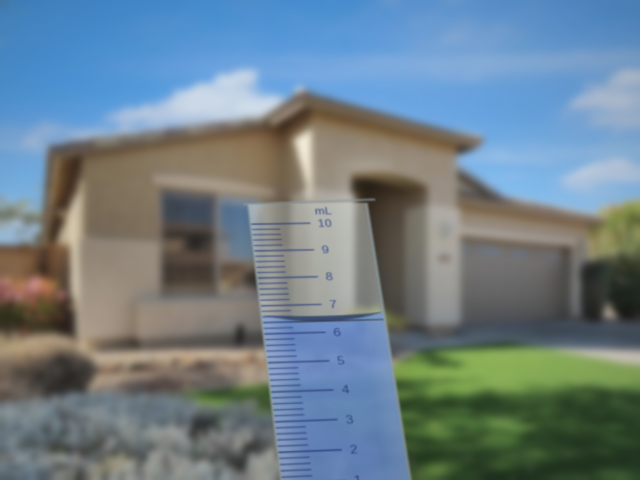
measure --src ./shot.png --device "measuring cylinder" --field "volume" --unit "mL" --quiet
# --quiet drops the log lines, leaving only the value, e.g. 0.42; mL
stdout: 6.4; mL
